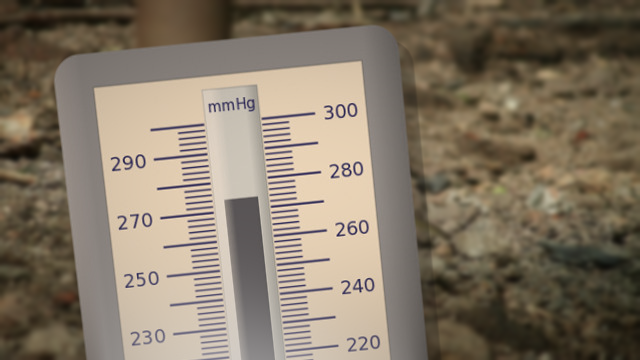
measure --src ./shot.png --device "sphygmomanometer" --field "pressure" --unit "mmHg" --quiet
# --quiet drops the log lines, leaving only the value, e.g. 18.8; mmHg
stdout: 274; mmHg
